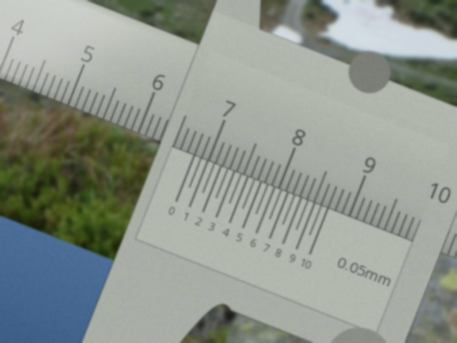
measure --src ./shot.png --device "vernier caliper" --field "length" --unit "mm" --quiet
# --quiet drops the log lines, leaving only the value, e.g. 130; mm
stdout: 68.0; mm
